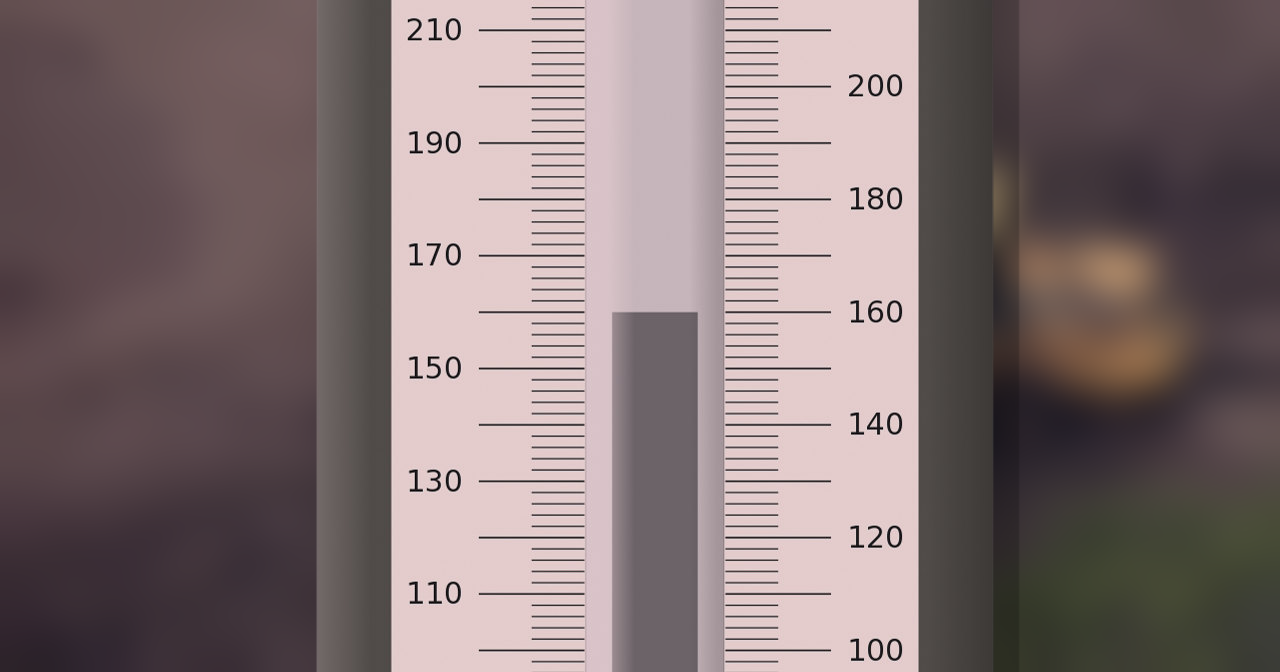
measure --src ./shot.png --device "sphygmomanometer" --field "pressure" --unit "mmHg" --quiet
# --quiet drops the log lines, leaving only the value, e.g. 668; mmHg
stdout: 160; mmHg
